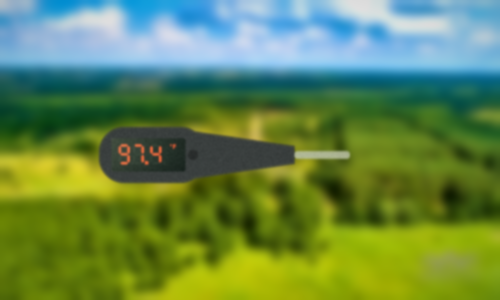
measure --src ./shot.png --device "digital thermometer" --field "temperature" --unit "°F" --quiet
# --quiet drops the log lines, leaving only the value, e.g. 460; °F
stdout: 97.4; °F
